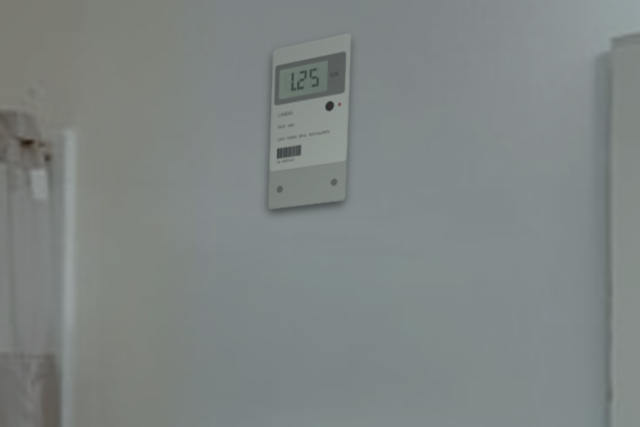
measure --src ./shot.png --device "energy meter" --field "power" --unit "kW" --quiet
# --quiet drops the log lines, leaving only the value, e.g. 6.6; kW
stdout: 1.25; kW
